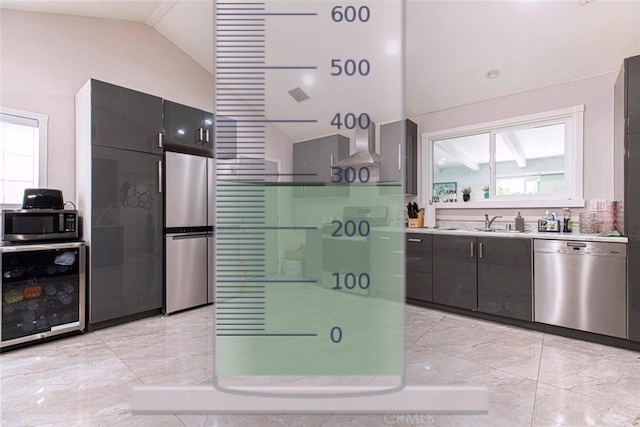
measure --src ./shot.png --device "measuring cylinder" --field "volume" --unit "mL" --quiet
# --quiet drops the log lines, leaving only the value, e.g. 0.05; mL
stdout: 280; mL
